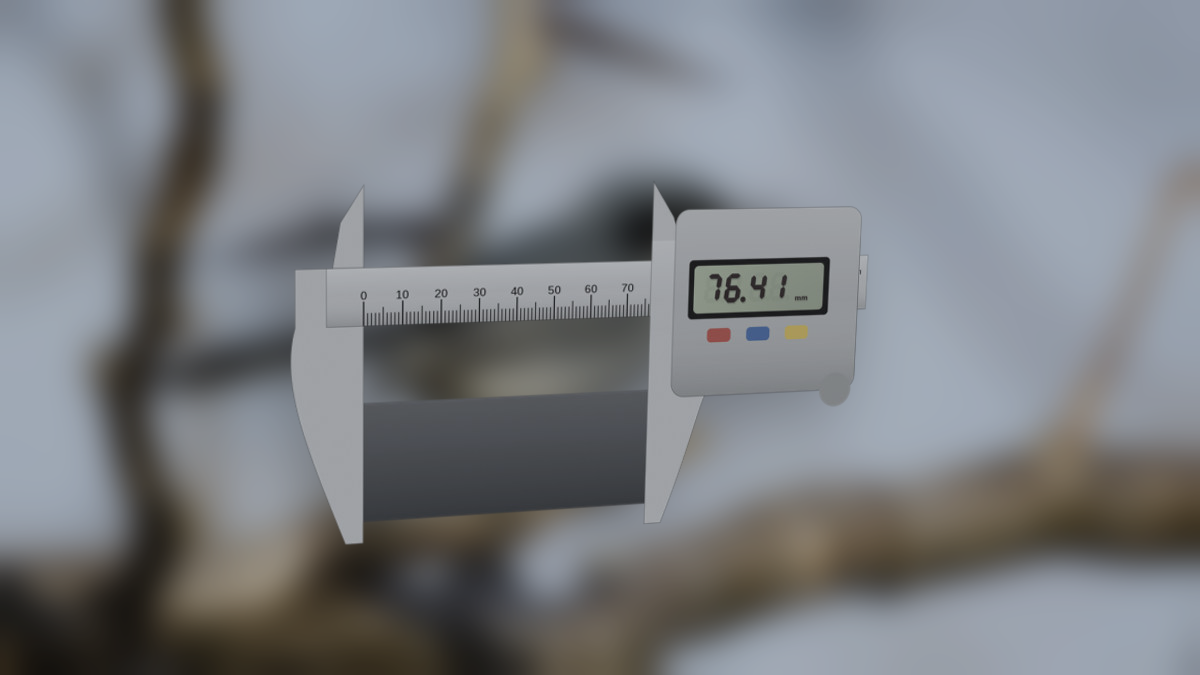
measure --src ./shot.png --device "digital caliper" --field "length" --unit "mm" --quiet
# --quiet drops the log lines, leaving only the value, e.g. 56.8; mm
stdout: 76.41; mm
